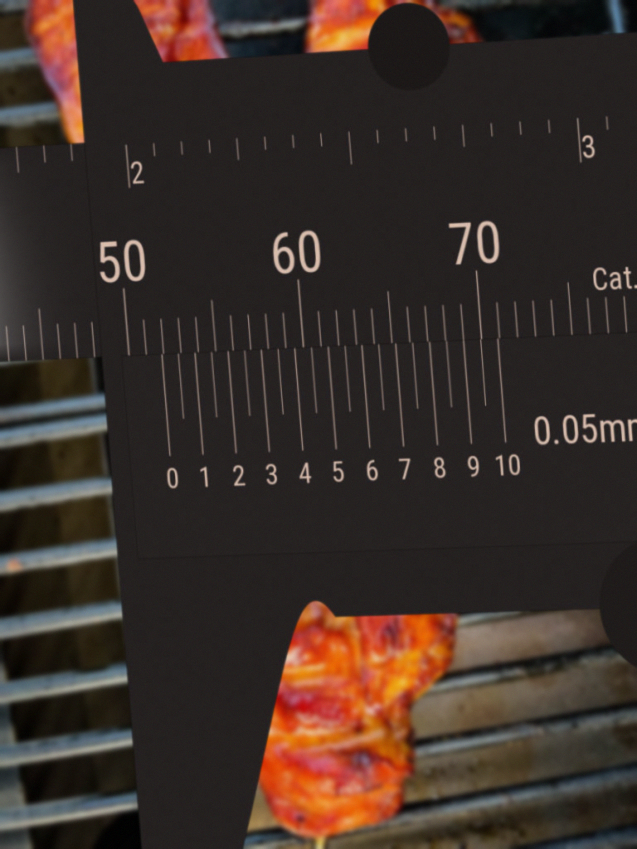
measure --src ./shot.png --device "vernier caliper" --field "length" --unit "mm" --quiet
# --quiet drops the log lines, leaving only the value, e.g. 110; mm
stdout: 51.9; mm
